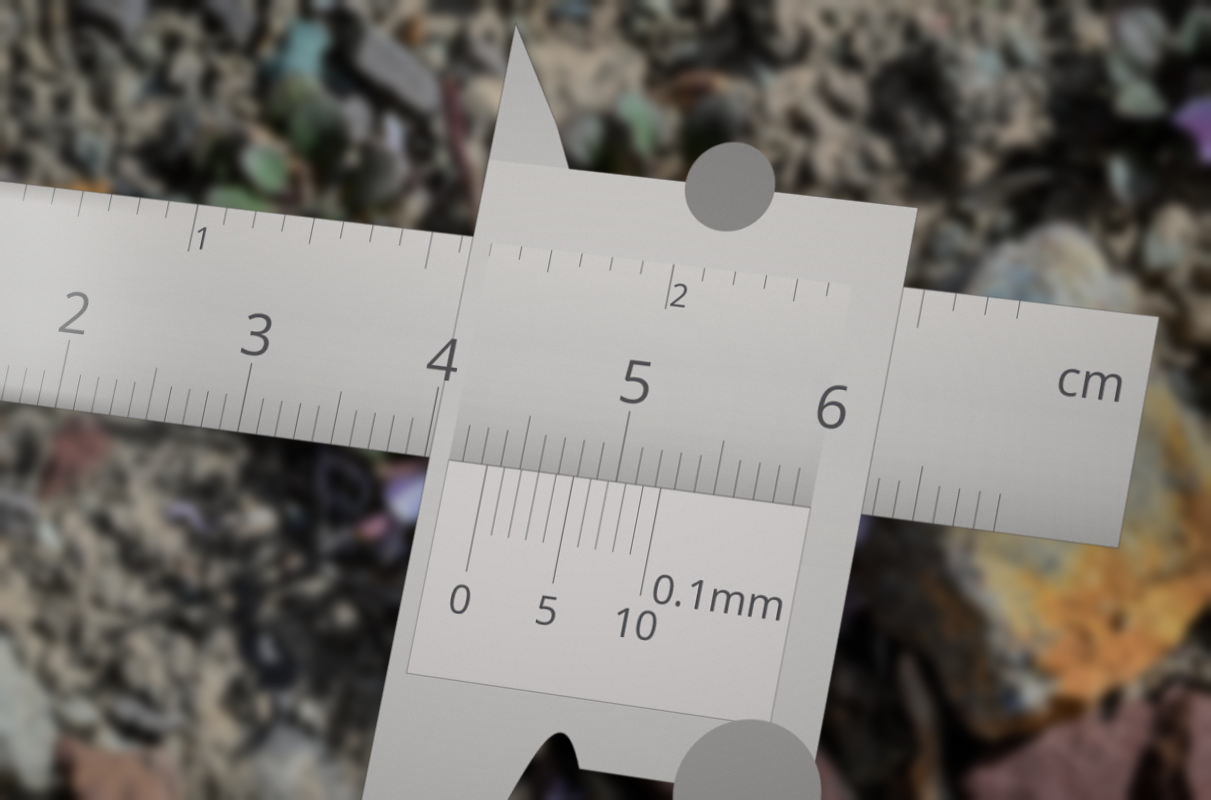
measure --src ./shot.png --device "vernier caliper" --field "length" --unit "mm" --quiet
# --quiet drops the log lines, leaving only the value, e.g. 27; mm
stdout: 43.3; mm
